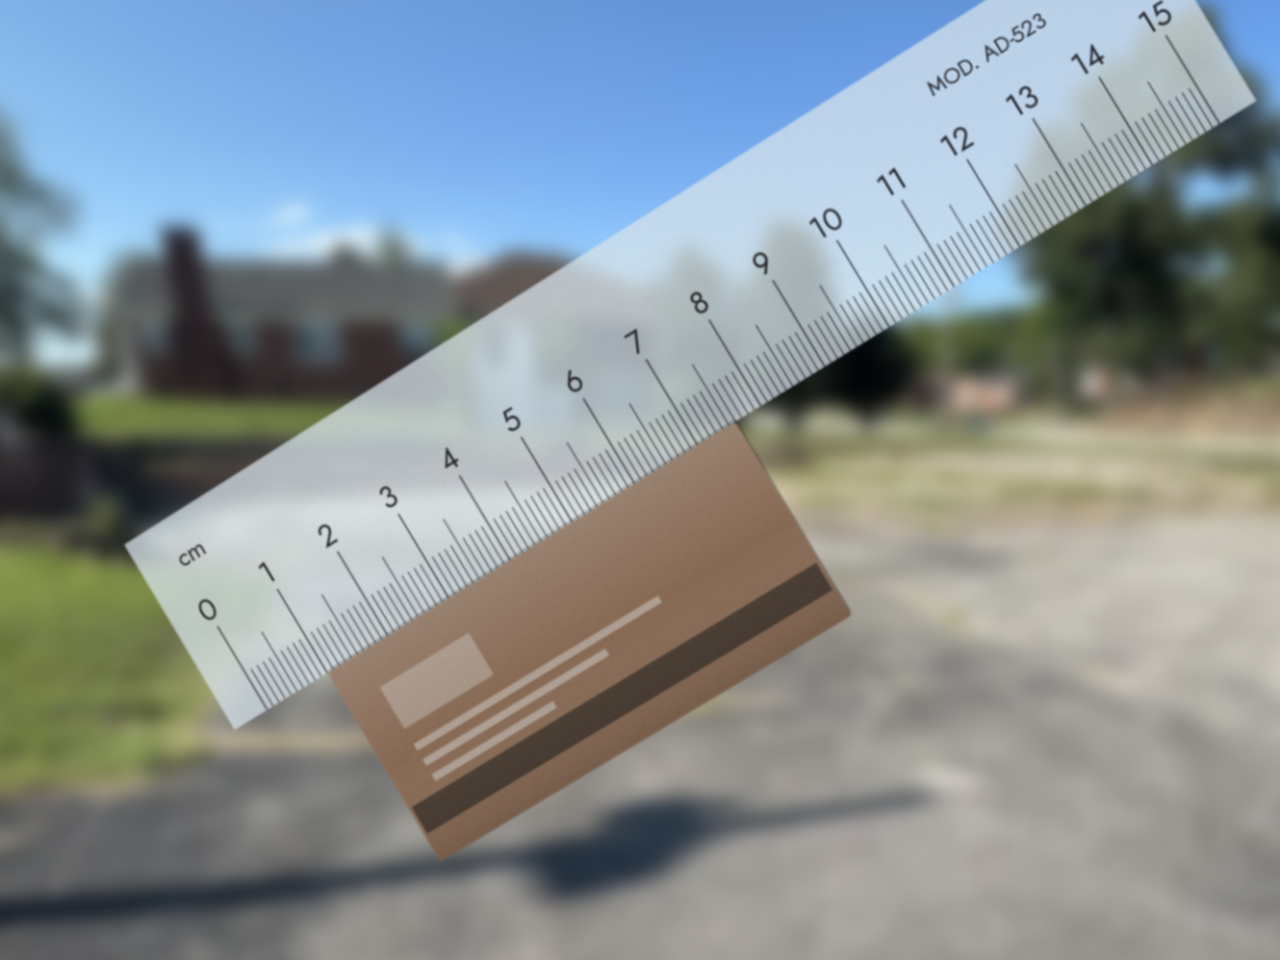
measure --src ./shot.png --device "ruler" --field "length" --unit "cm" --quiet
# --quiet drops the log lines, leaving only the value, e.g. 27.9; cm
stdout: 6.6; cm
